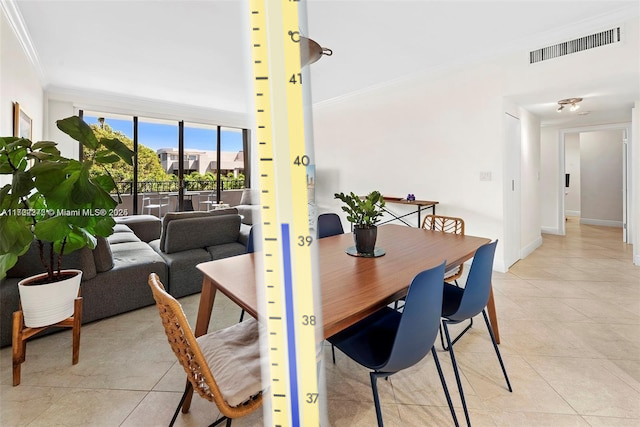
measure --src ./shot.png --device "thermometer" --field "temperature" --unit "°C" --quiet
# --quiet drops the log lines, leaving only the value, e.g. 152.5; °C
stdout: 39.2; °C
